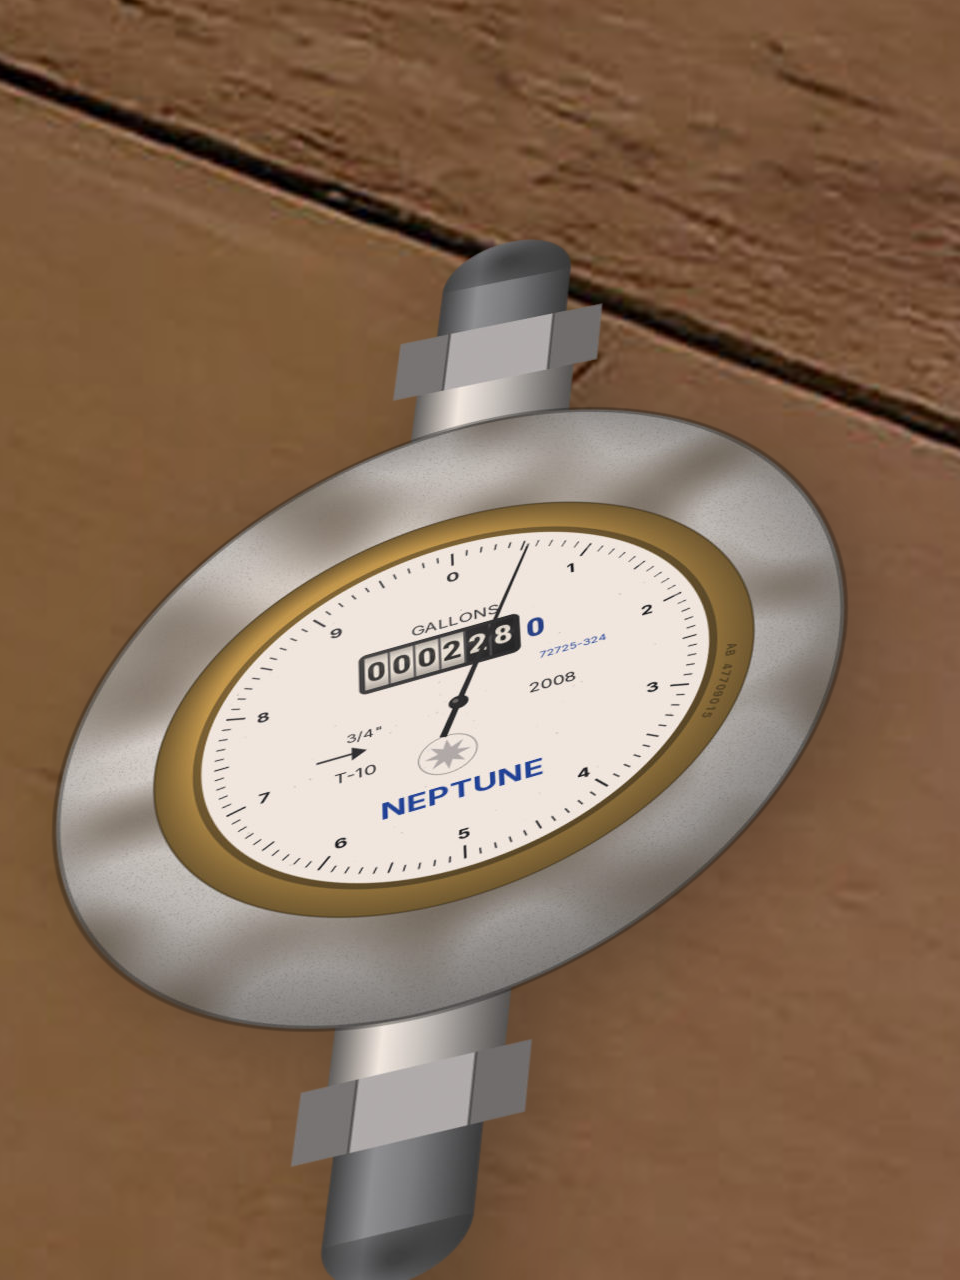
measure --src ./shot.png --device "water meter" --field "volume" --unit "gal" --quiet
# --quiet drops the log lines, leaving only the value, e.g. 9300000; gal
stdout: 2280.5; gal
